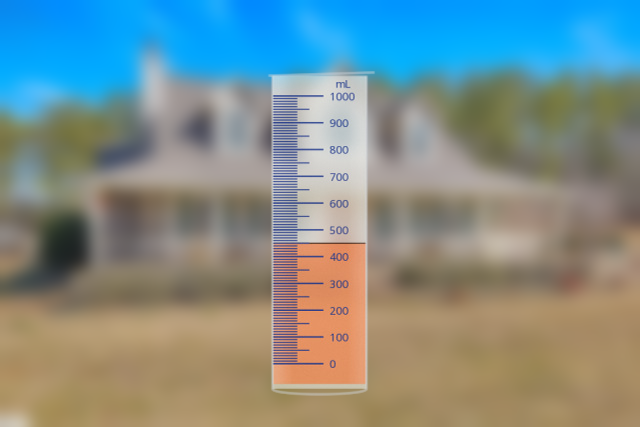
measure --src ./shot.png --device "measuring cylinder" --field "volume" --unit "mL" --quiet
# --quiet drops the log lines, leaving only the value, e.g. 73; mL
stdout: 450; mL
